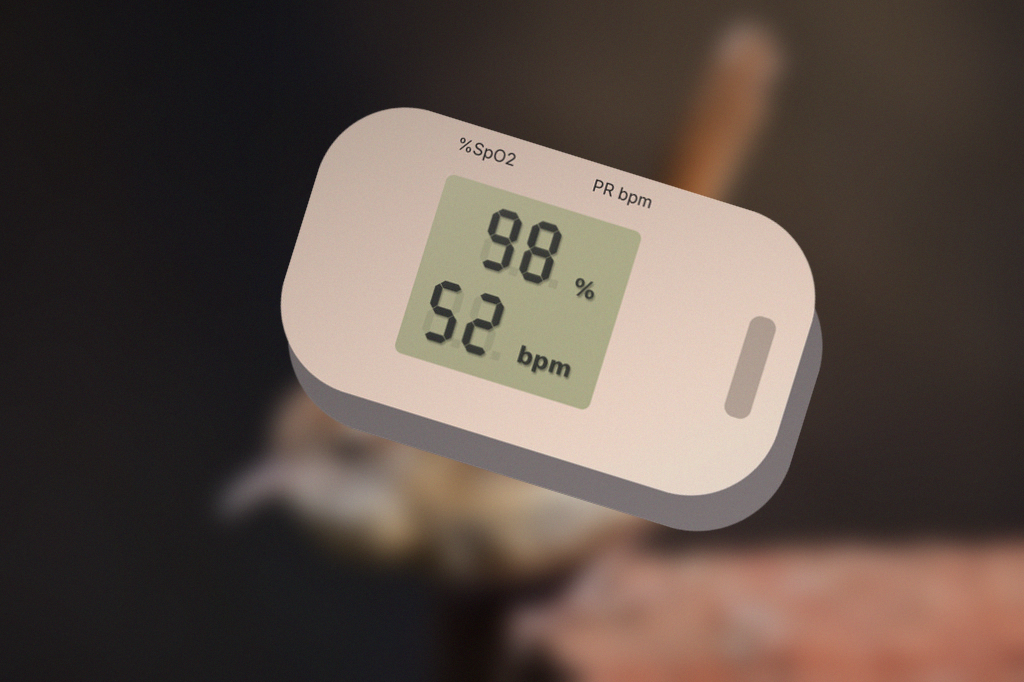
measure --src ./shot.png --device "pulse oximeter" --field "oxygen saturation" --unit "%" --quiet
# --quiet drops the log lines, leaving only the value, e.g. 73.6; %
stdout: 98; %
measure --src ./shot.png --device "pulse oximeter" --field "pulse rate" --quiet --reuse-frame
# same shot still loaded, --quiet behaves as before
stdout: 52; bpm
